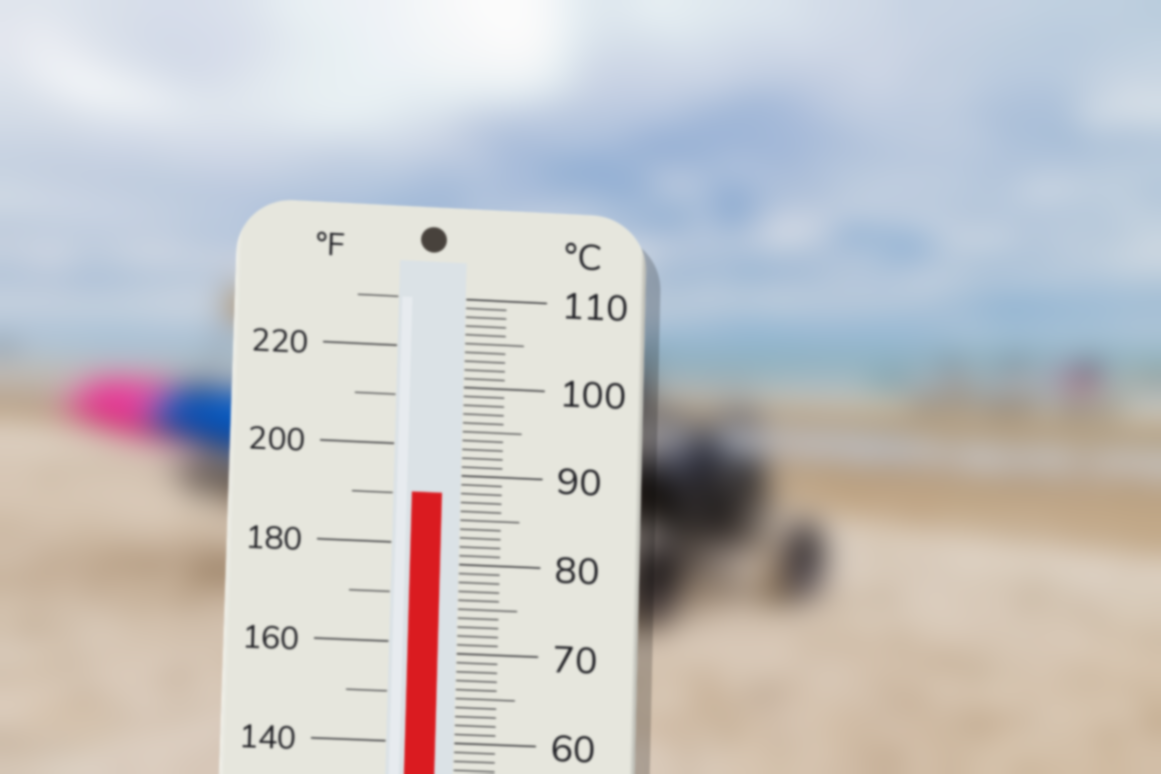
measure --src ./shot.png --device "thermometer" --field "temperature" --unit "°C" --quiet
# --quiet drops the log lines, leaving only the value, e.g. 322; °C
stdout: 88; °C
